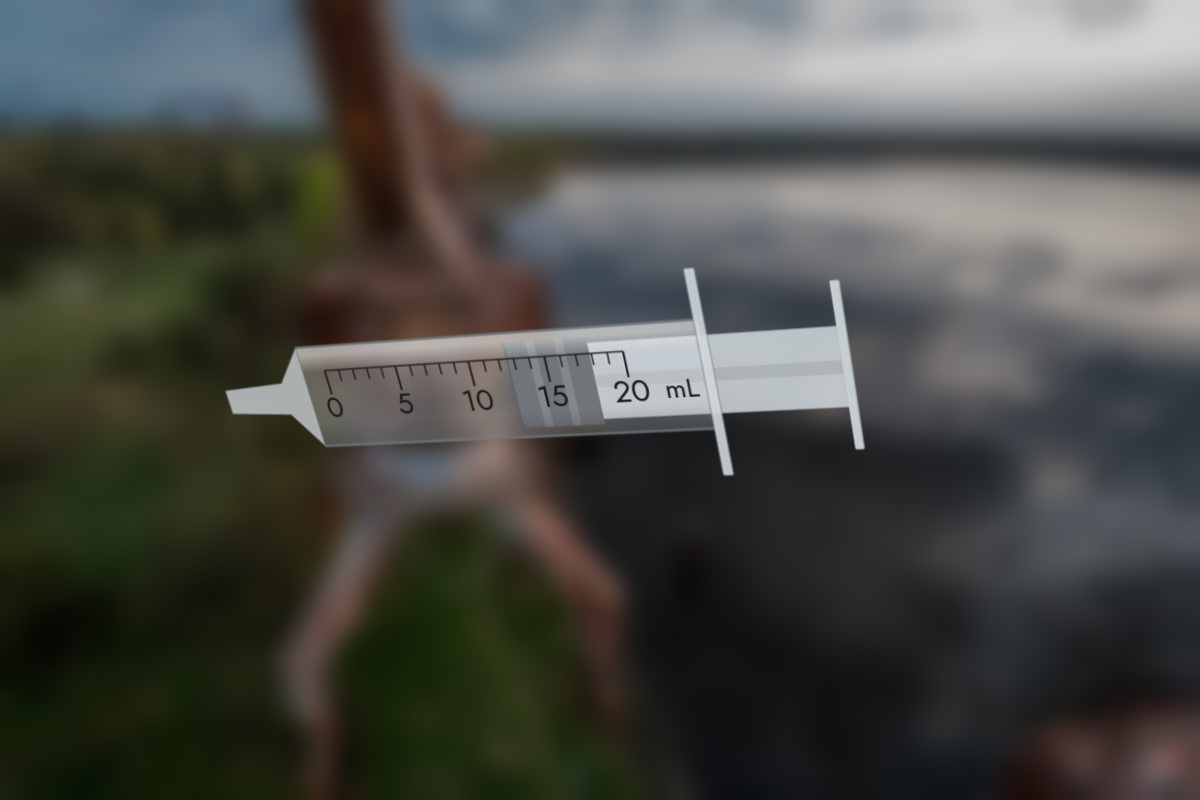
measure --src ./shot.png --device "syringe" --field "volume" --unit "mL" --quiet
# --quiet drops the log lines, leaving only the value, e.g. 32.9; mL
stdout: 12.5; mL
